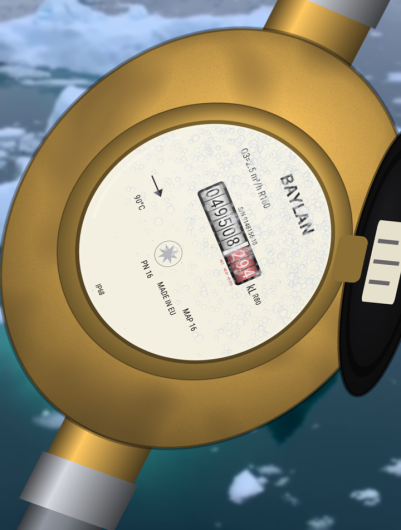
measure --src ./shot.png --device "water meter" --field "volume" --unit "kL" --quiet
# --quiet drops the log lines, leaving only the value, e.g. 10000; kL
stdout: 49508.294; kL
